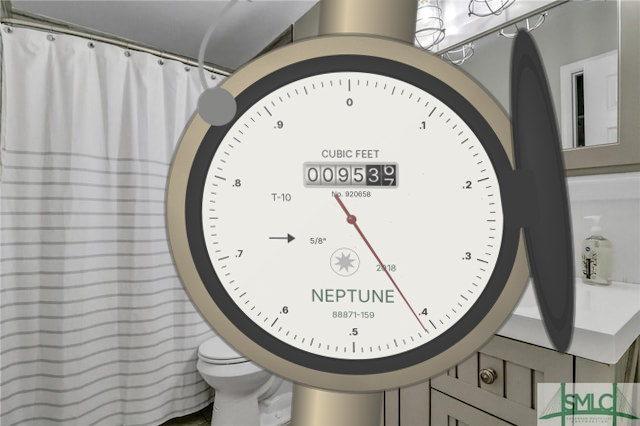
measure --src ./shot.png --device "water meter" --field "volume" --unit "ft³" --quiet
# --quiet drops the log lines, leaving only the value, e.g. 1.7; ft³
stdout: 9536.41; ft³
